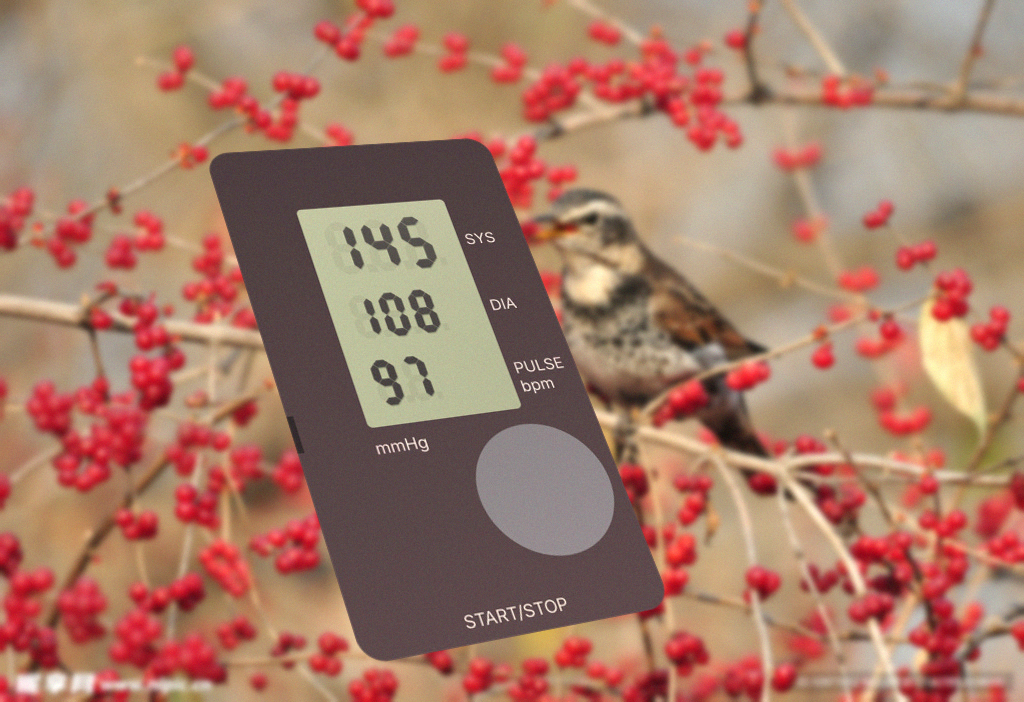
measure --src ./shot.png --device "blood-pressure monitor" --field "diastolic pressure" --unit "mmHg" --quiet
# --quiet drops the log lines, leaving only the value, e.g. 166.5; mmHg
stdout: 108; mmHg
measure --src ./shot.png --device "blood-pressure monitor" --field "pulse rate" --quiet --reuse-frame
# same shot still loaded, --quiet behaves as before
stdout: 97; bpm
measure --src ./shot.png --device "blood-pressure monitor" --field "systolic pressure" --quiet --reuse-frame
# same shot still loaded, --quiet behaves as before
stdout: 145; mmHg
